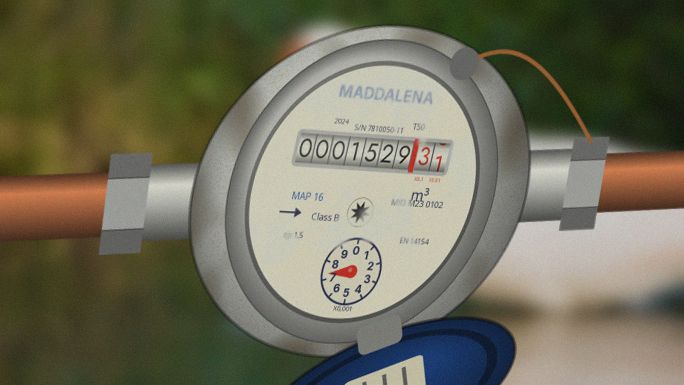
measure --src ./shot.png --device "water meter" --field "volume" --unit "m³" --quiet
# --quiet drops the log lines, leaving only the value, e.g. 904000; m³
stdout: 1529.307; m³
